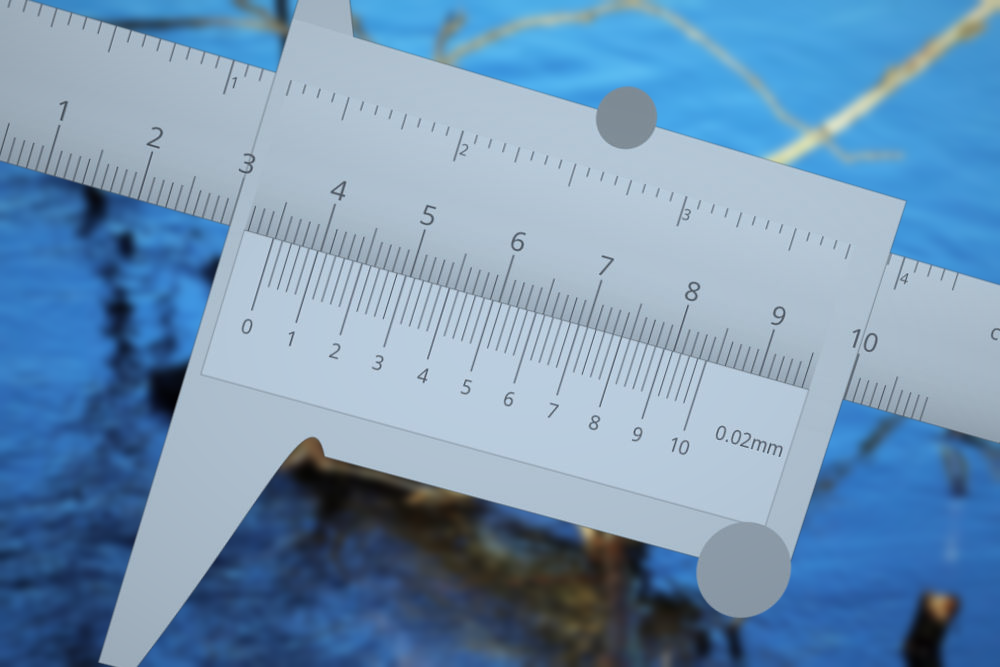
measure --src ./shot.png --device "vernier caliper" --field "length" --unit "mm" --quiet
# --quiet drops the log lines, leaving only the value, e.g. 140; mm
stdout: 34.8; mm
